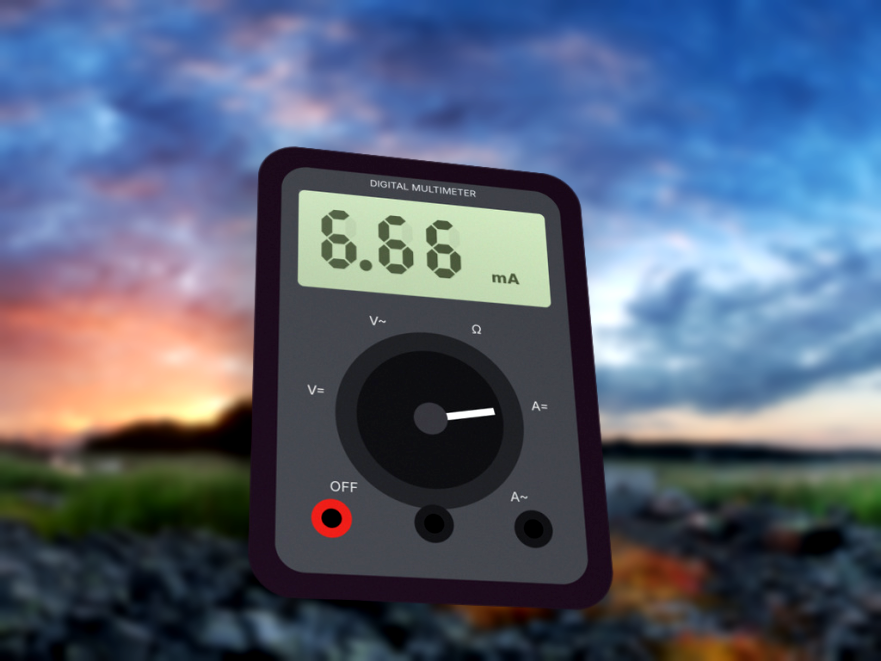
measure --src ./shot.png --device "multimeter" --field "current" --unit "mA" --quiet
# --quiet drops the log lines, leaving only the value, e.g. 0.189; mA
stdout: 6.66; mA
